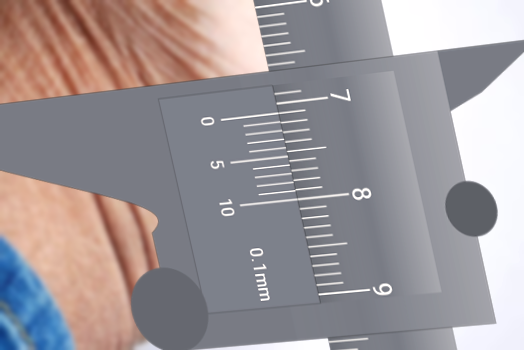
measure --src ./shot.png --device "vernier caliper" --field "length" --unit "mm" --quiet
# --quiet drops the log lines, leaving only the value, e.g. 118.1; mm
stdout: 71.0; mm
